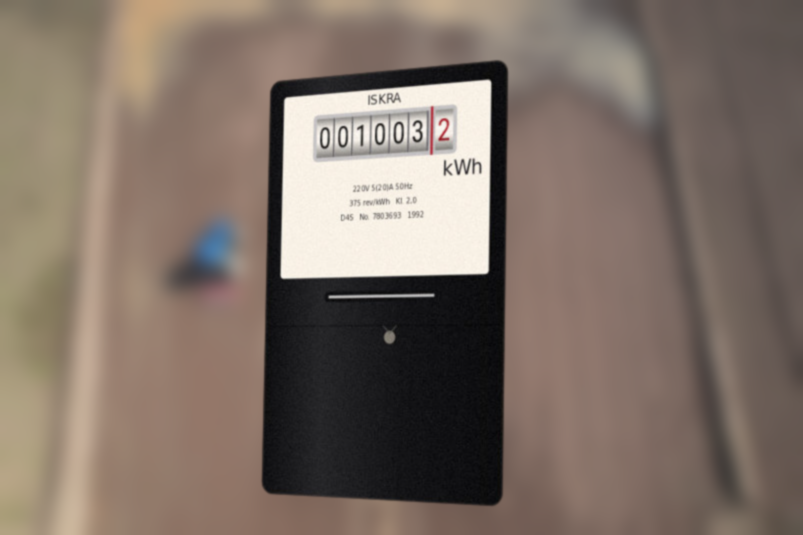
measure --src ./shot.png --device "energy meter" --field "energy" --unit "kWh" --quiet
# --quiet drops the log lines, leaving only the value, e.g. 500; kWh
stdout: 1003.2; kWh
